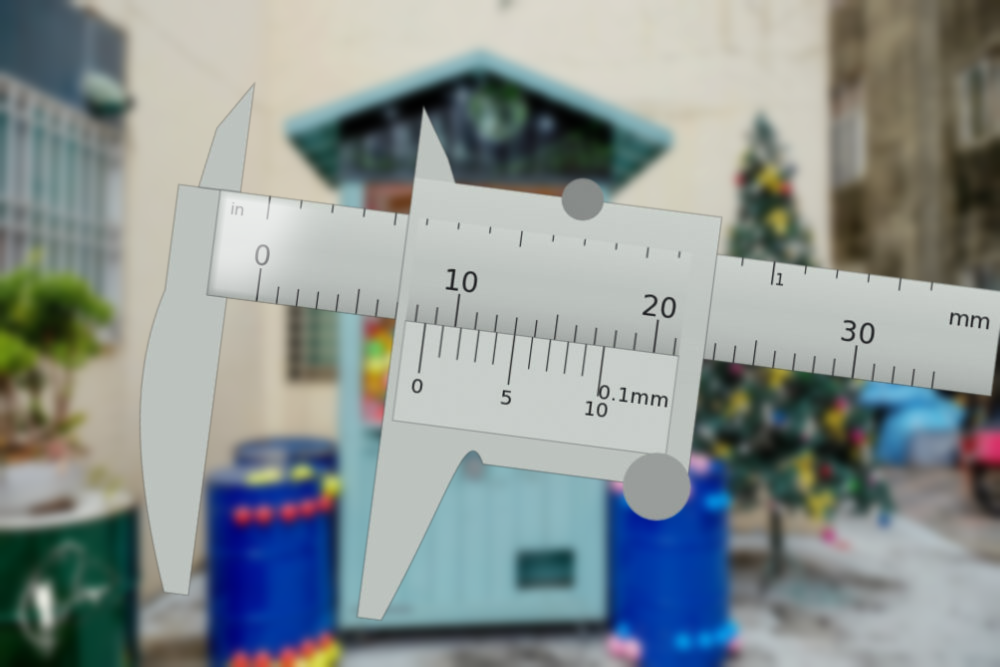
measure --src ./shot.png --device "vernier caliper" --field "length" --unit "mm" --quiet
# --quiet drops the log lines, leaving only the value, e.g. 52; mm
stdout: 8.5; mm
